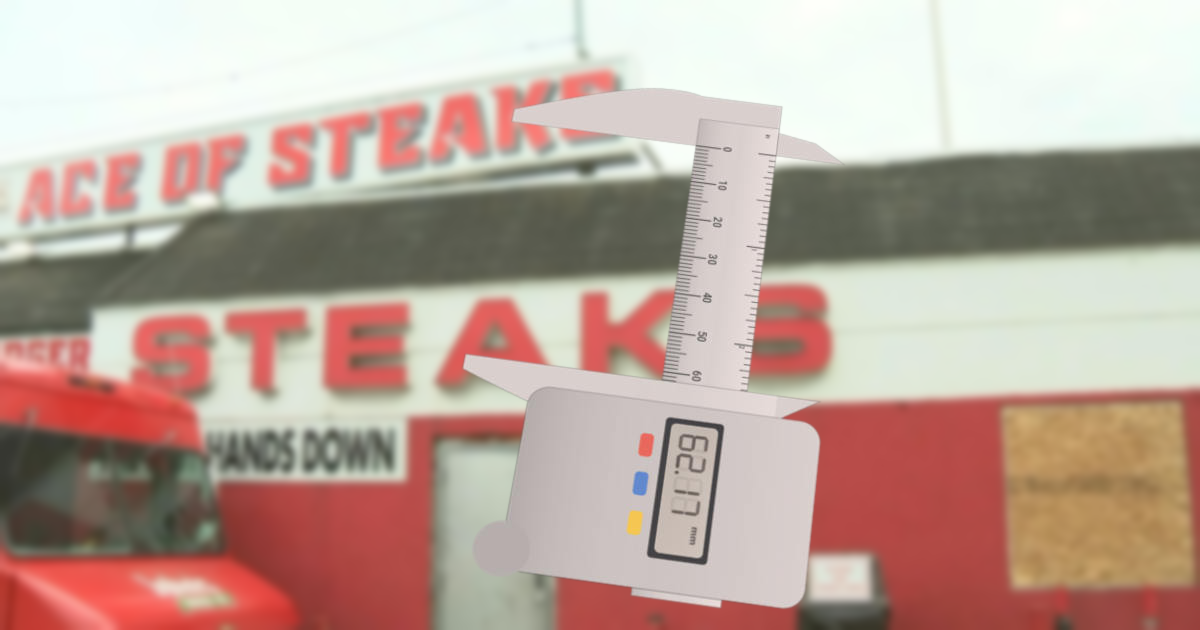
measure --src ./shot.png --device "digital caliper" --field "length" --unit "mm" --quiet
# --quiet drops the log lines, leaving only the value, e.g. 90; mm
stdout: 62.17; mm
